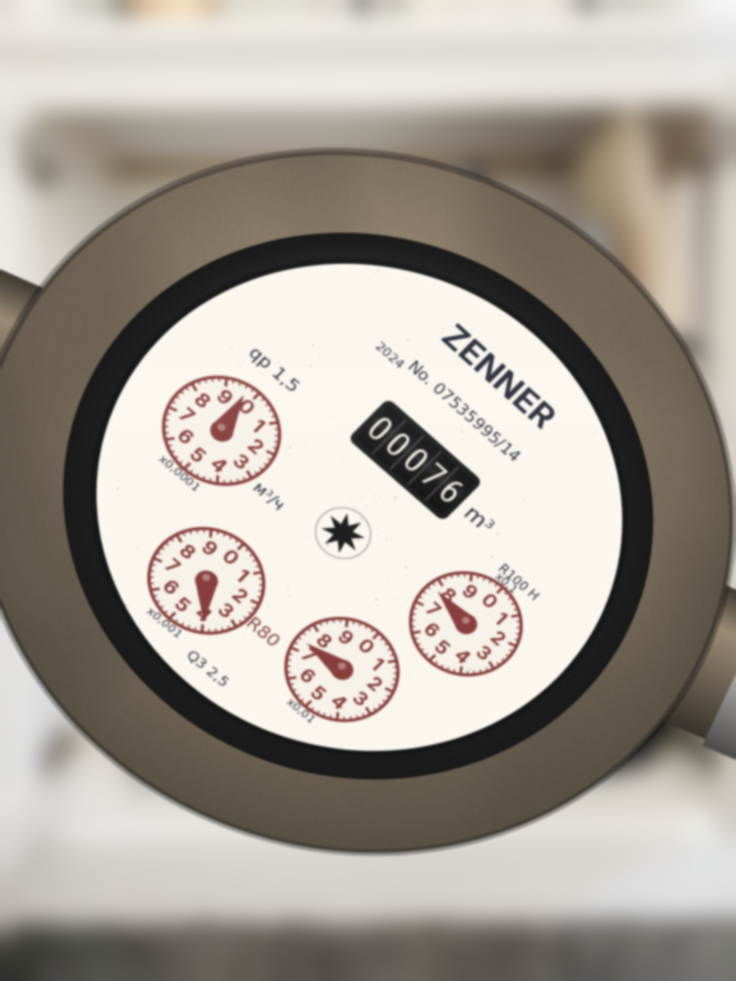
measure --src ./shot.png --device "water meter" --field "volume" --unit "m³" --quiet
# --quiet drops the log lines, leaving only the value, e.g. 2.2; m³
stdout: 76.7739; m³
